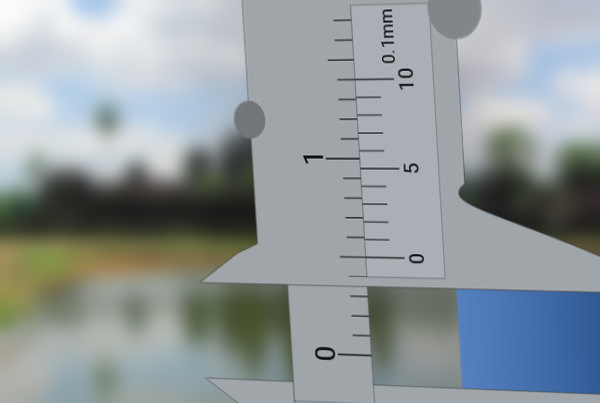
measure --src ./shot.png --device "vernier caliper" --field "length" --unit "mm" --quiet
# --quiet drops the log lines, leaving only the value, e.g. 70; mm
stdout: 5.0; mm
